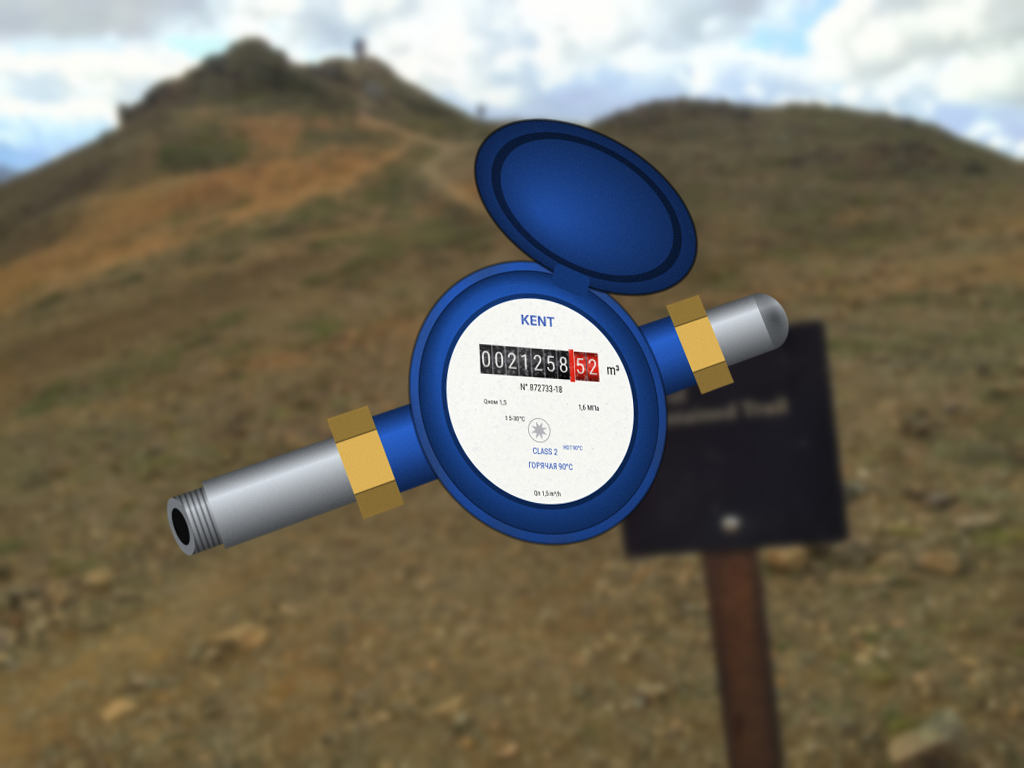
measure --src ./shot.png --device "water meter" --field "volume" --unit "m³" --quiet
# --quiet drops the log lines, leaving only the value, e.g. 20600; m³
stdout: 21258.52; m³
